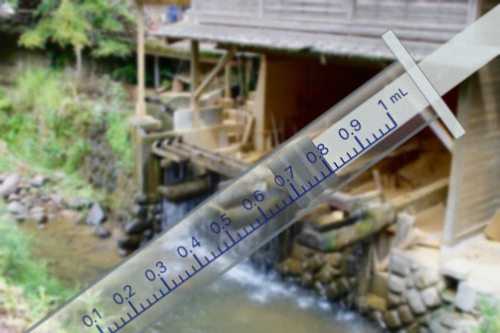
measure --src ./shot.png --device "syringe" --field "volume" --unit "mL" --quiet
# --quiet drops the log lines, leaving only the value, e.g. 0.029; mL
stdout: 0.68; mL
